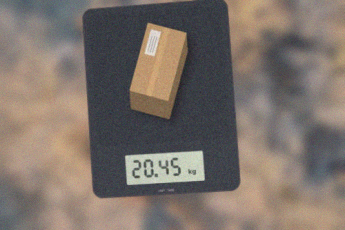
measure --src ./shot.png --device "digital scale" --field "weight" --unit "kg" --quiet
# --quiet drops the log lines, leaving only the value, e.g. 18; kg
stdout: 20.45; kg
